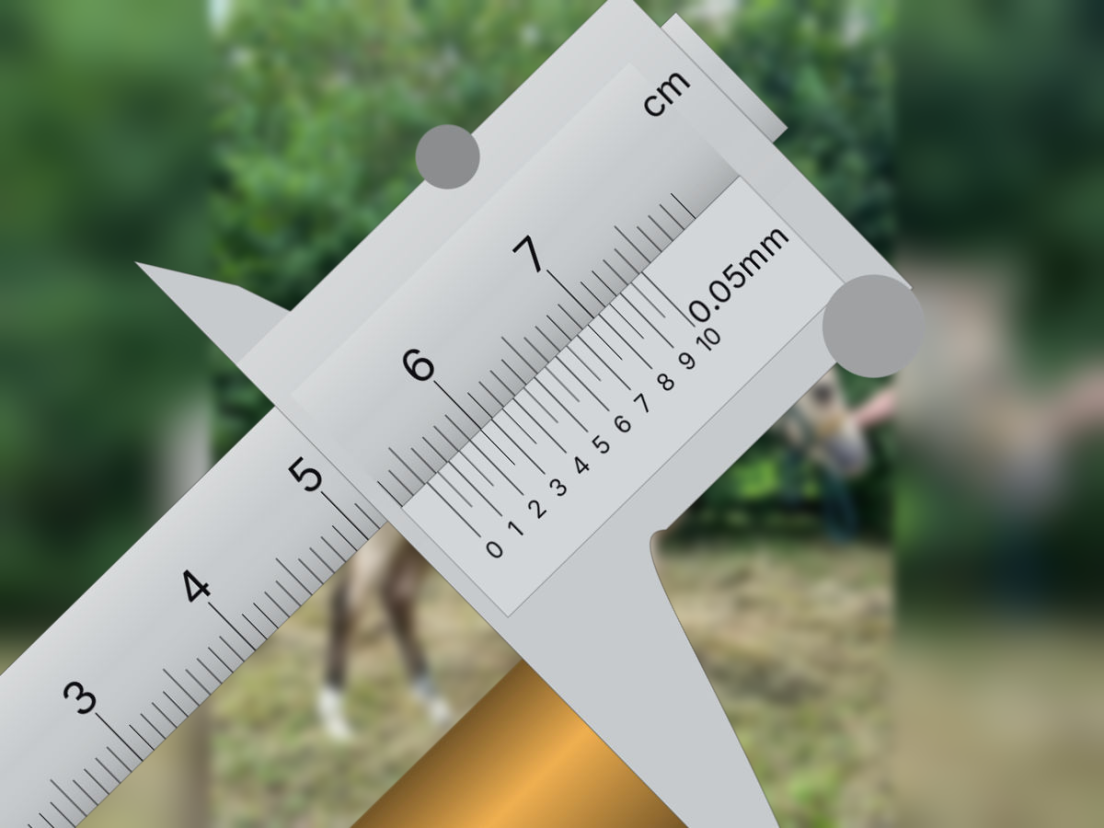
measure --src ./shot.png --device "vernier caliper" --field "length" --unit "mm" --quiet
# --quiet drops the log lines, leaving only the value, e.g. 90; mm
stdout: 55.2; mm
